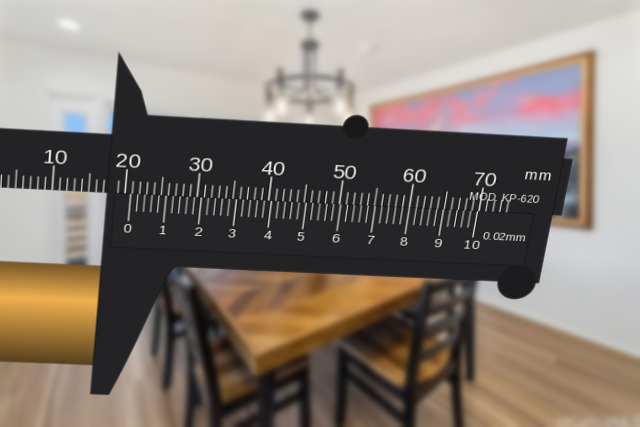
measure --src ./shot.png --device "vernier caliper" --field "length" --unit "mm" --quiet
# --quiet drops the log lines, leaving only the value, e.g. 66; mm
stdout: 20.8; mm
